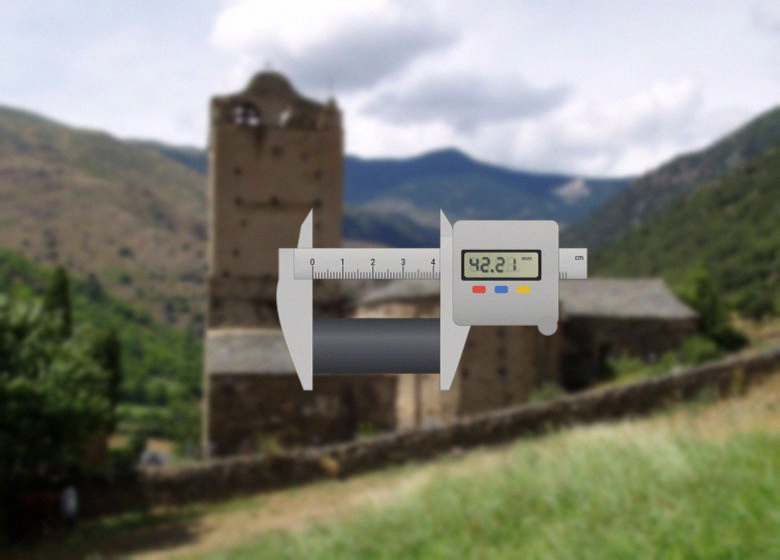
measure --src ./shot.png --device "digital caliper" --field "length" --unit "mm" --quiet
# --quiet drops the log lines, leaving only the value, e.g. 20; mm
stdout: 42.21; mm
